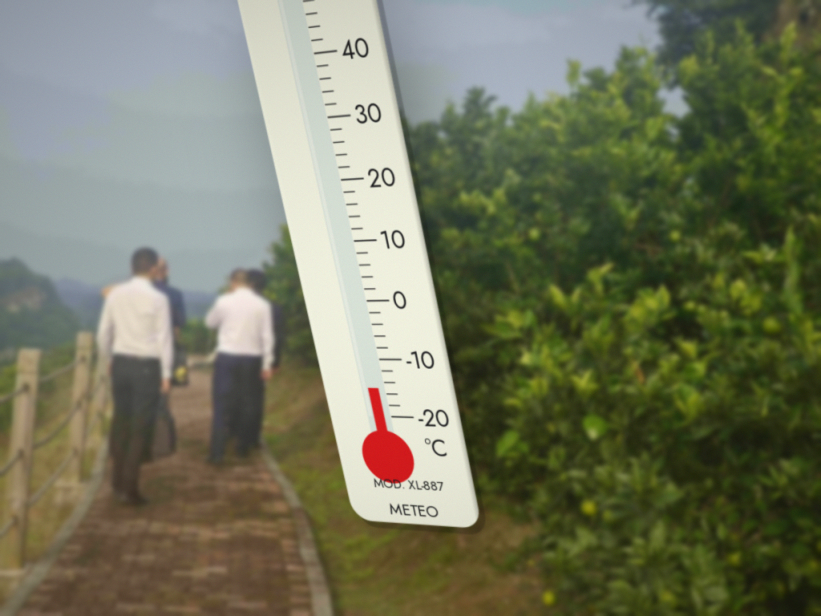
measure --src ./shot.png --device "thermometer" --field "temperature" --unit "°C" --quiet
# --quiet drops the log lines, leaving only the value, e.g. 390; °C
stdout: -15; °C
